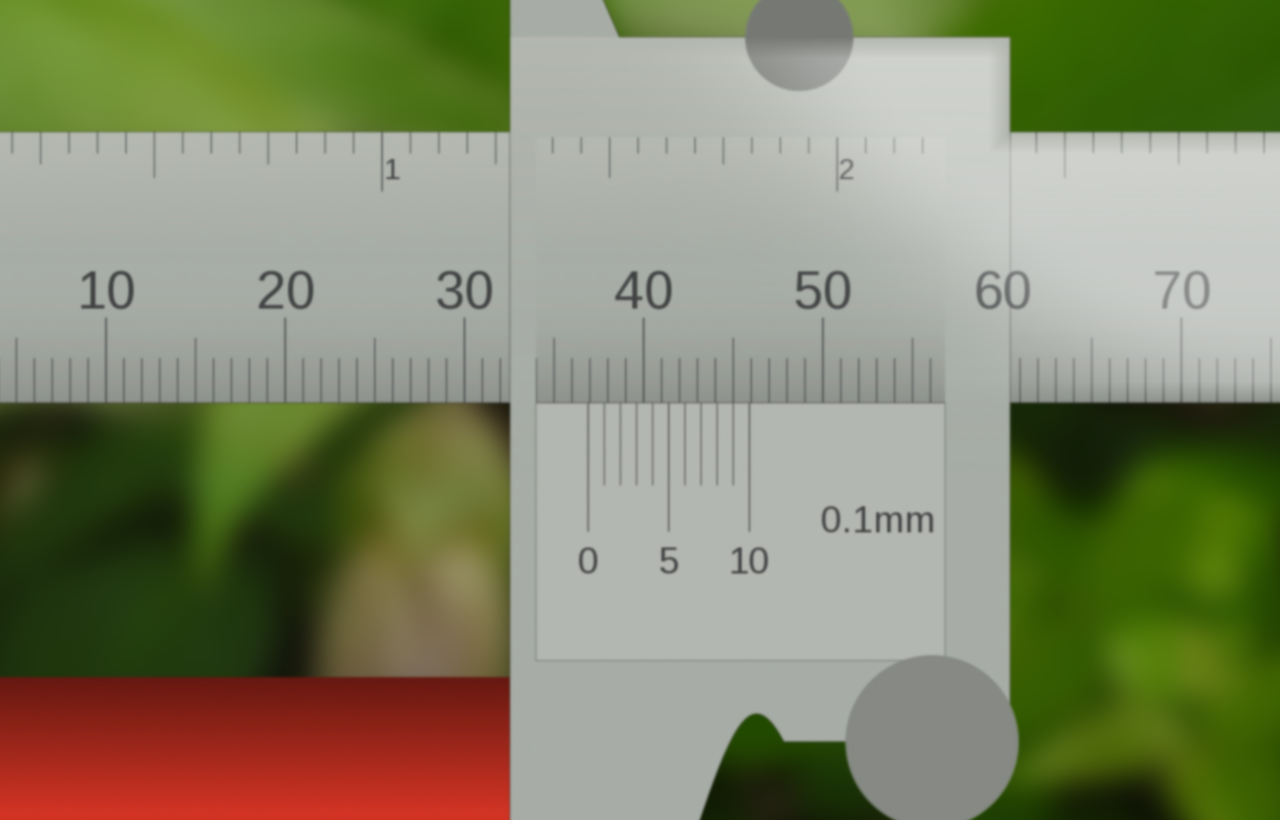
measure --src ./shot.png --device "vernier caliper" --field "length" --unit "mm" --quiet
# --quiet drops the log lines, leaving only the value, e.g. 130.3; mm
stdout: 36.9; mm
